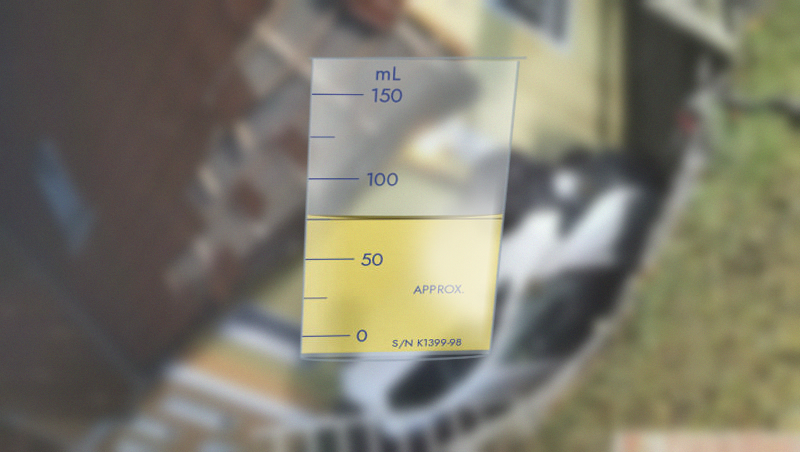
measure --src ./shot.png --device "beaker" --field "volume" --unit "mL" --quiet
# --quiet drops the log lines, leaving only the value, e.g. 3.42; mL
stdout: 75; mL
